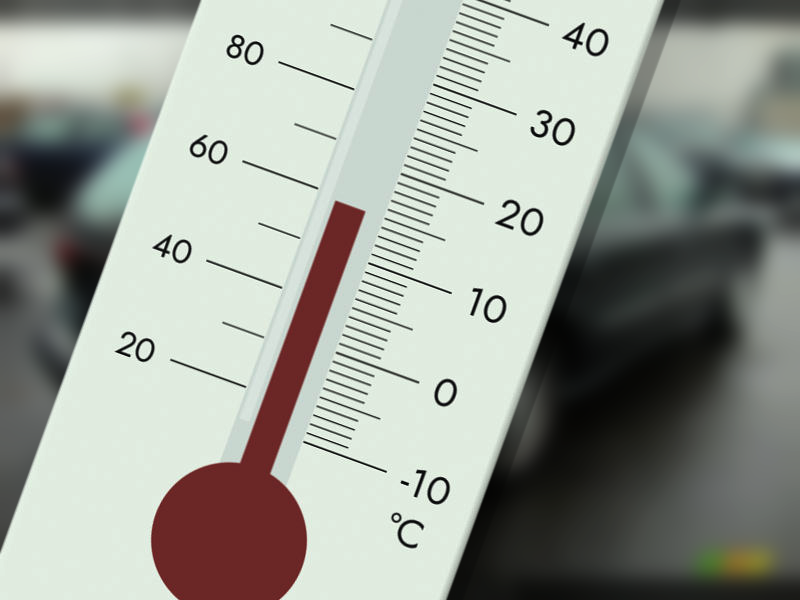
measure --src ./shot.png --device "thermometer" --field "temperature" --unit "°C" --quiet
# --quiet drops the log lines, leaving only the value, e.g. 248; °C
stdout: 15; °C
